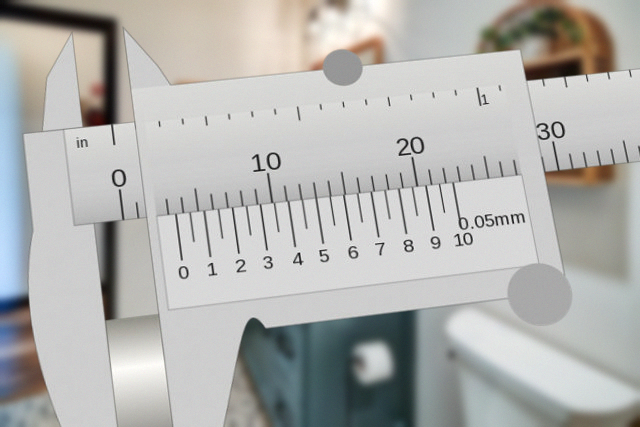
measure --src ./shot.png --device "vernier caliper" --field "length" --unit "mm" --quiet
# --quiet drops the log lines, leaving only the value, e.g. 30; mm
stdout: 3.5; mm
